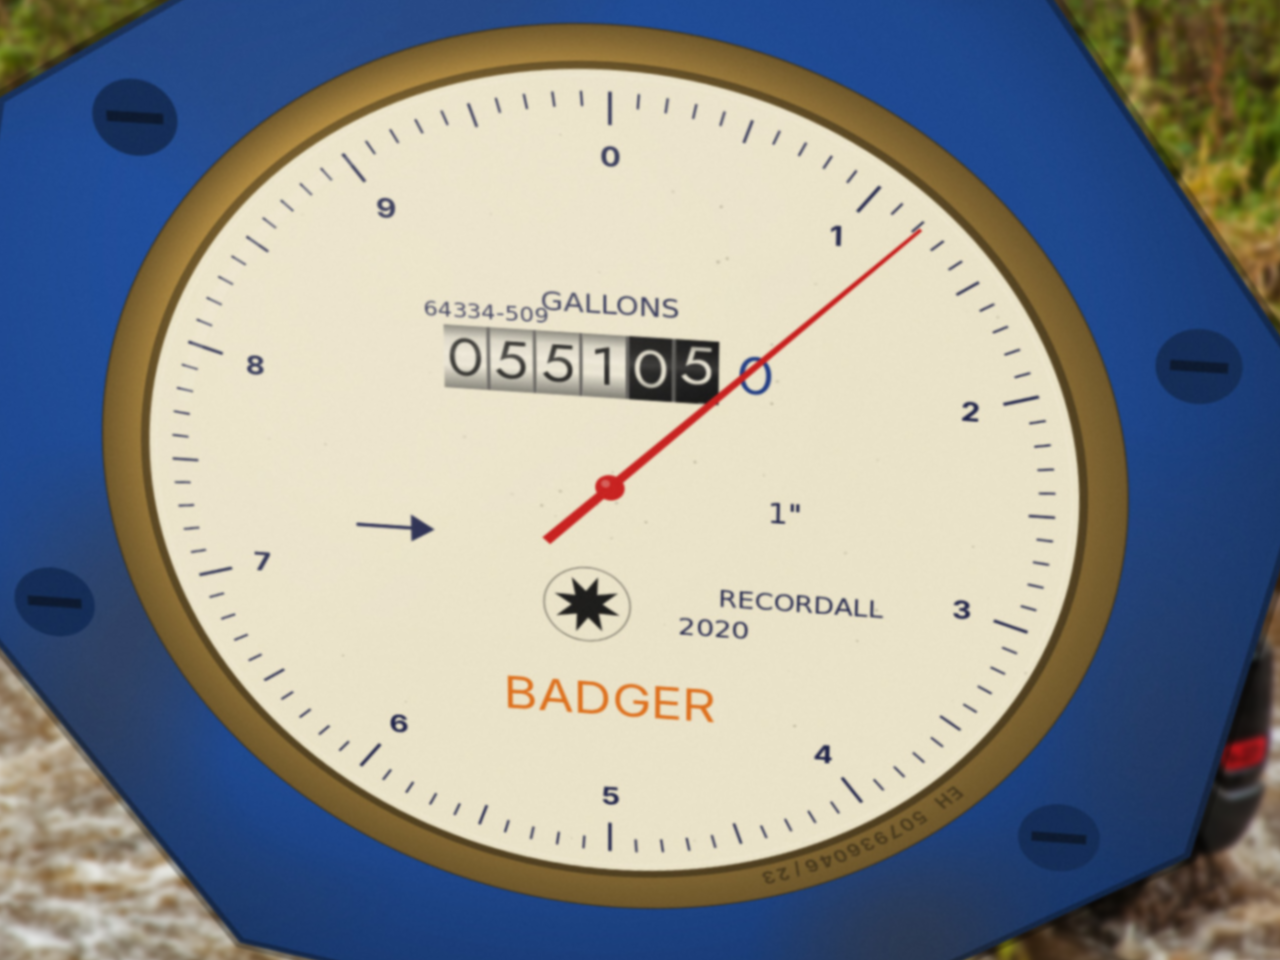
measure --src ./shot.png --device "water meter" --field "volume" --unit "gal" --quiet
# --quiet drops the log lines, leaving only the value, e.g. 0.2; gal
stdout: 551051.2; gal
